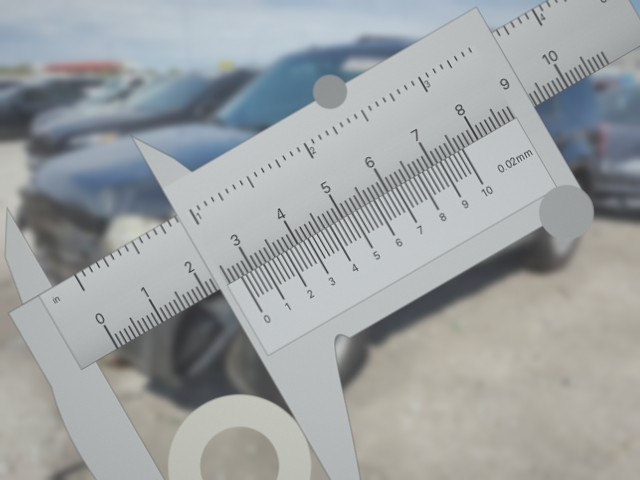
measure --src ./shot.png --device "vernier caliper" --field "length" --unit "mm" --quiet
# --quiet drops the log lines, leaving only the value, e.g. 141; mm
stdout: 27.5; mm
